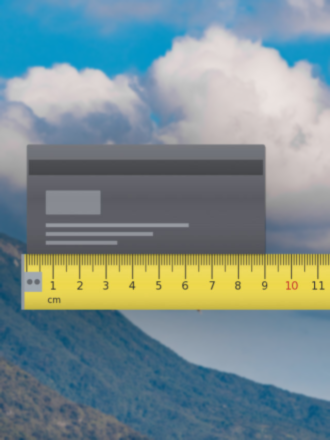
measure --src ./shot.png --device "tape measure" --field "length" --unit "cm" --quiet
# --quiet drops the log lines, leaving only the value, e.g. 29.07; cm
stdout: 9; cm
